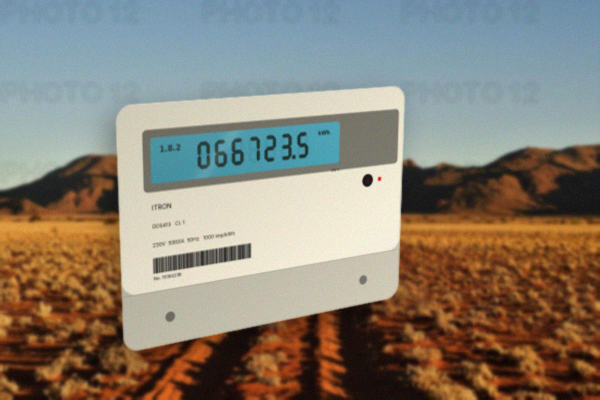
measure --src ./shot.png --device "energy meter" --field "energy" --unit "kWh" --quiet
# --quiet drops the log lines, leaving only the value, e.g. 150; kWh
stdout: 66723.5; kWh
